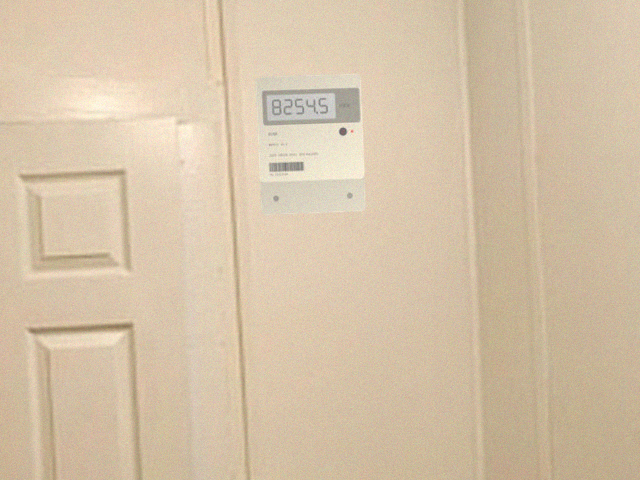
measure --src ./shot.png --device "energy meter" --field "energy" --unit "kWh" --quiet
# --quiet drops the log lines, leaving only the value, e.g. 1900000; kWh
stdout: 8254.5; kWh
